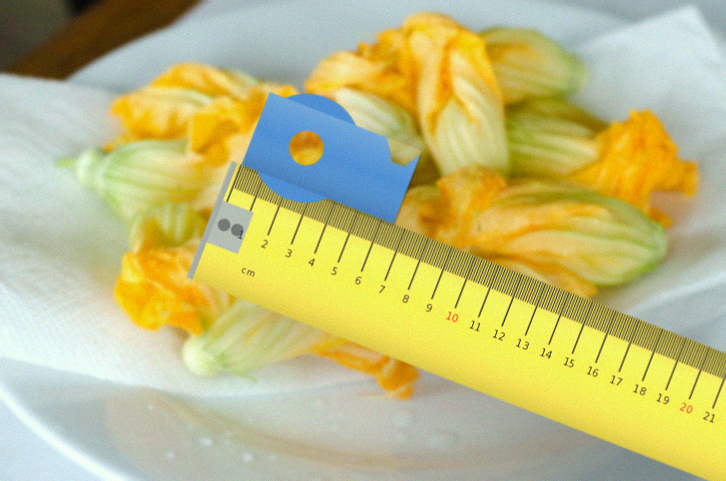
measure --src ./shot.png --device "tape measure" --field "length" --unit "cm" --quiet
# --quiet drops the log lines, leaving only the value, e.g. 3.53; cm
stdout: 6.5; cm
